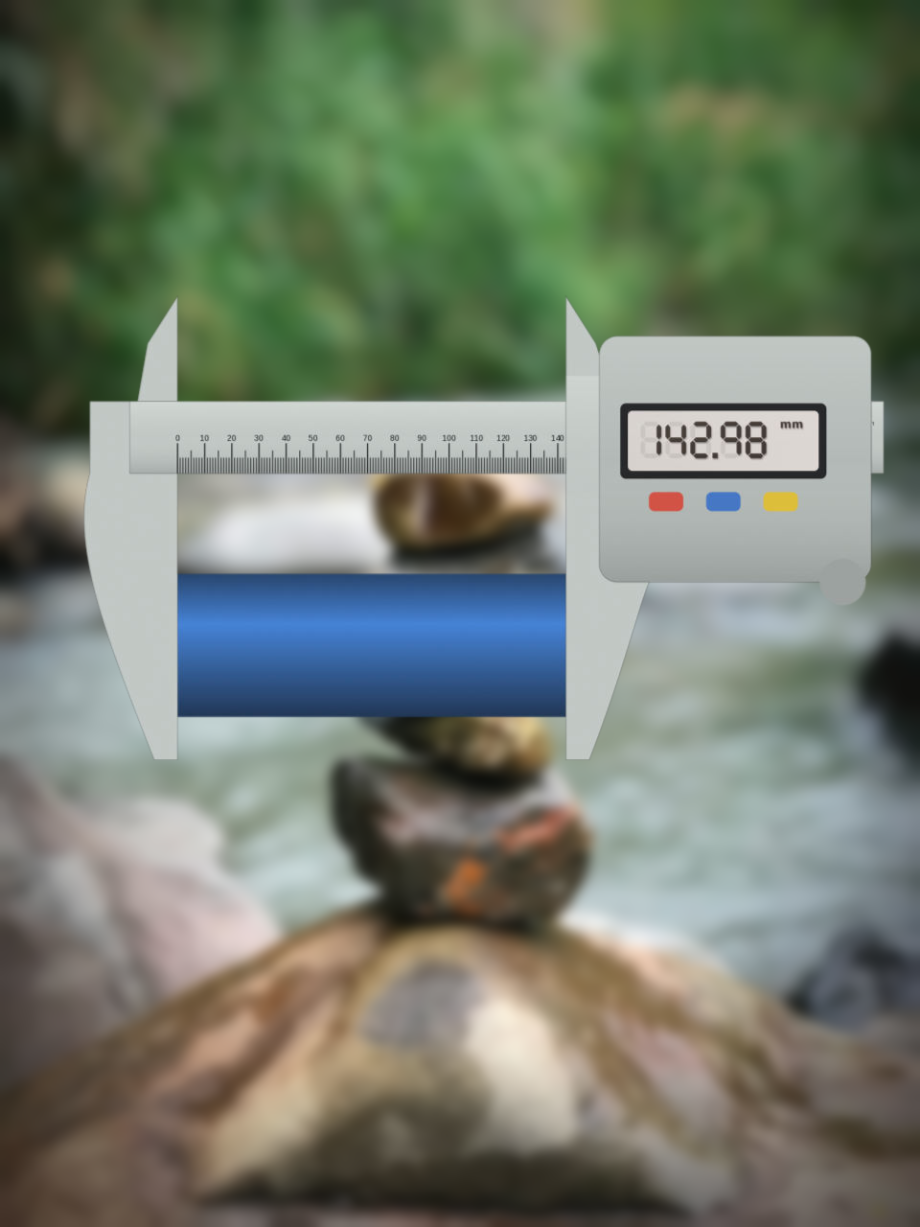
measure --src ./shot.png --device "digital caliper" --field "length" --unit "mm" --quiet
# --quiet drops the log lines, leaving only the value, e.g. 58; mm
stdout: 142.98; mm
